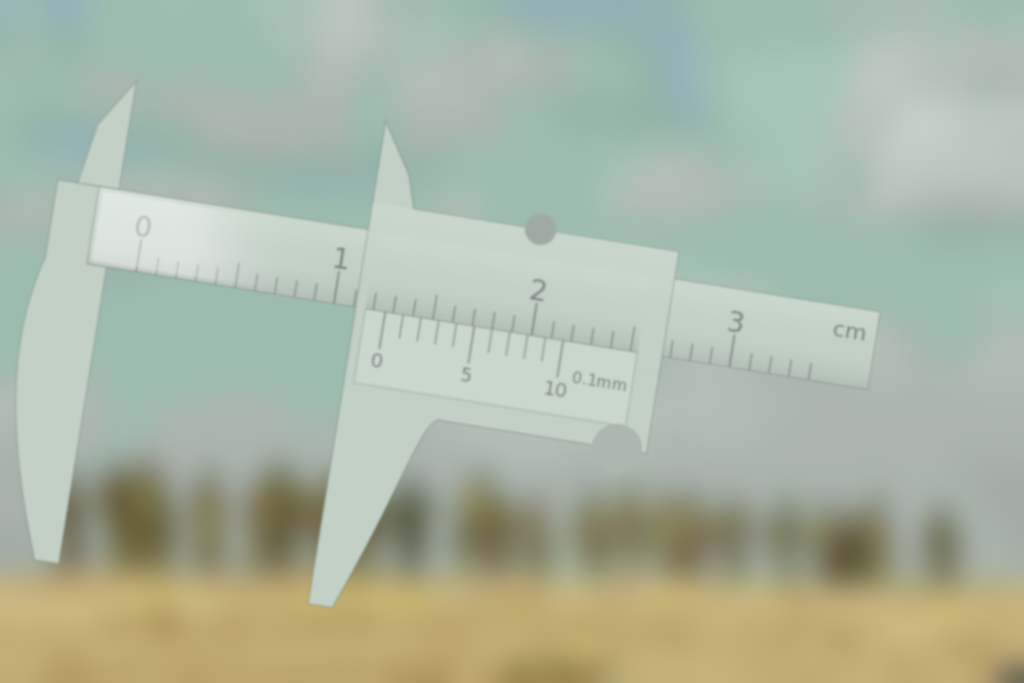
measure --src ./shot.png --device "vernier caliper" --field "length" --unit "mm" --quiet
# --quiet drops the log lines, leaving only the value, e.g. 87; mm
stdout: 12.6; mm
